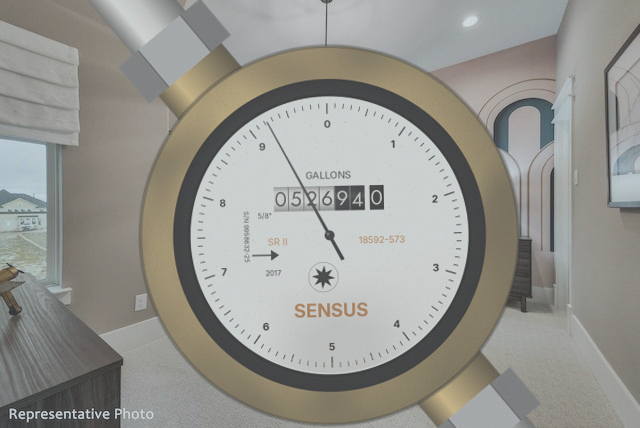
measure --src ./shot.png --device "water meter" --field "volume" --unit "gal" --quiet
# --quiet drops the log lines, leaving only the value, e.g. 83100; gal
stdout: 526939.2; gal
